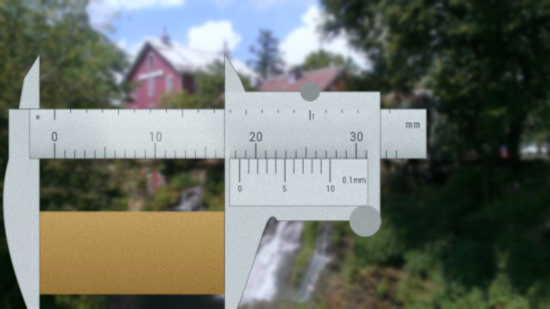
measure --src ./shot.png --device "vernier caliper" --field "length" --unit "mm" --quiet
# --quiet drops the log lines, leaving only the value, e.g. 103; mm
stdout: 18.4; mm
